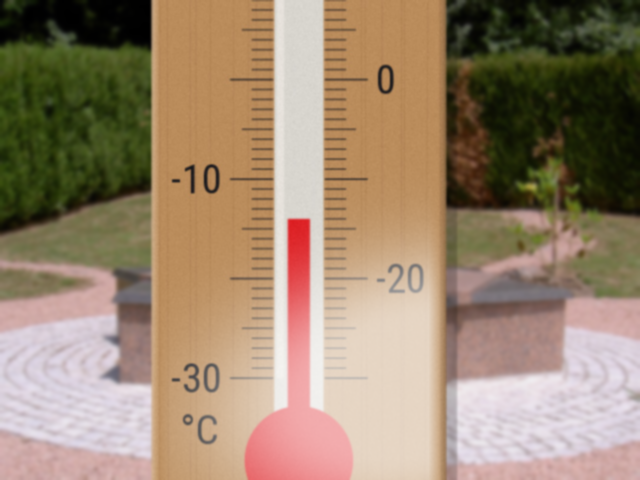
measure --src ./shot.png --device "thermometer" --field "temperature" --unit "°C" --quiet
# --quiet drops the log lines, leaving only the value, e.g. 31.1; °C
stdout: -14; °C
